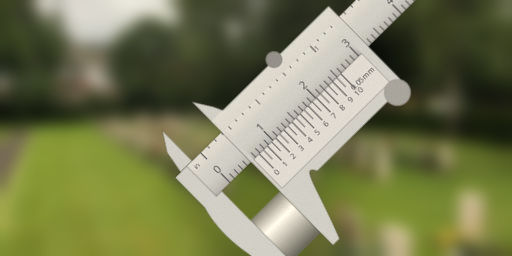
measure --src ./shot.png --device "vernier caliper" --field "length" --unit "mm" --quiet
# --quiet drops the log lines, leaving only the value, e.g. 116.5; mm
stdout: 6.8; mm
